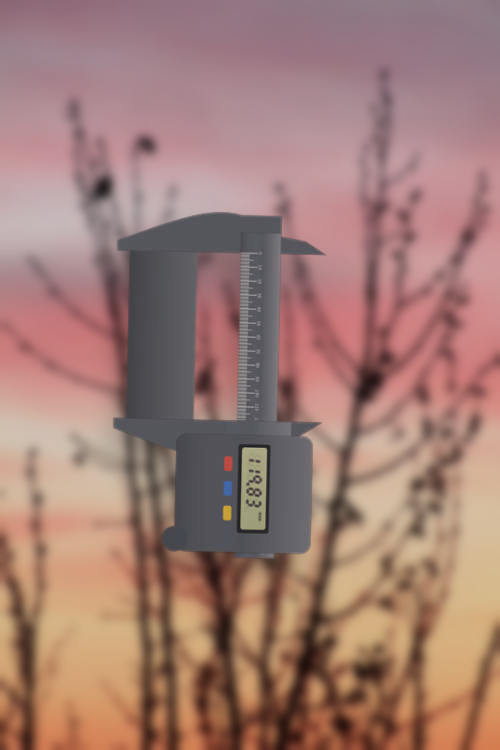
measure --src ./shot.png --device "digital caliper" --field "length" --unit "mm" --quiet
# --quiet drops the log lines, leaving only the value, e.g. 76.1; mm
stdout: 119.83; mm
